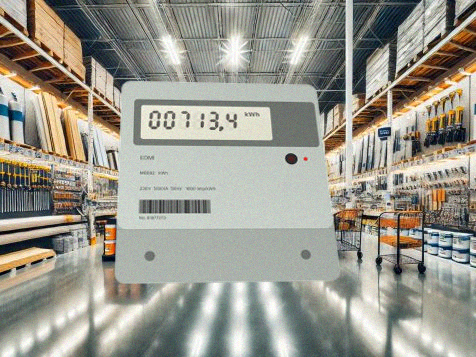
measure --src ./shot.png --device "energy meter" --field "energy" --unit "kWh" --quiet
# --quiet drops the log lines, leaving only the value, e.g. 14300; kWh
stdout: 713.4; kWh
